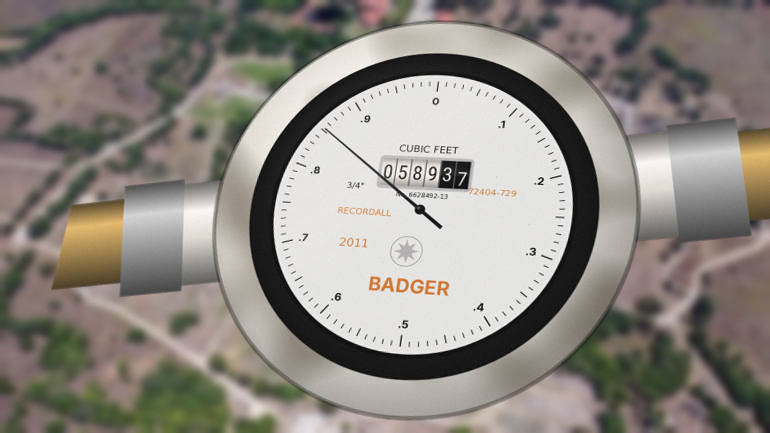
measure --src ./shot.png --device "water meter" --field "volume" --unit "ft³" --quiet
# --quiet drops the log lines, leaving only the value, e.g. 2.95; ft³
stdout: 58936.85; ft³
